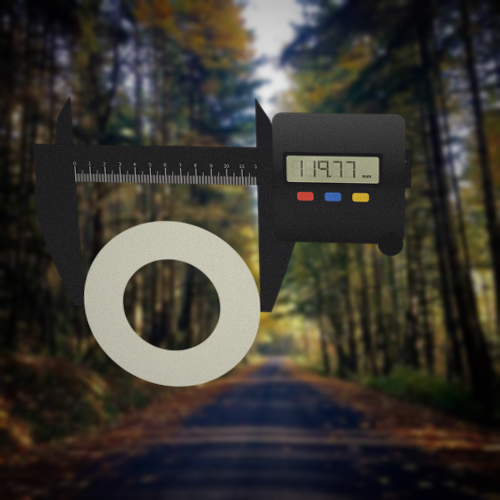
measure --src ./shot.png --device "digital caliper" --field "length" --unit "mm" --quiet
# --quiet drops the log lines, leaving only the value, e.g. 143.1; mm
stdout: 119.77; mm
